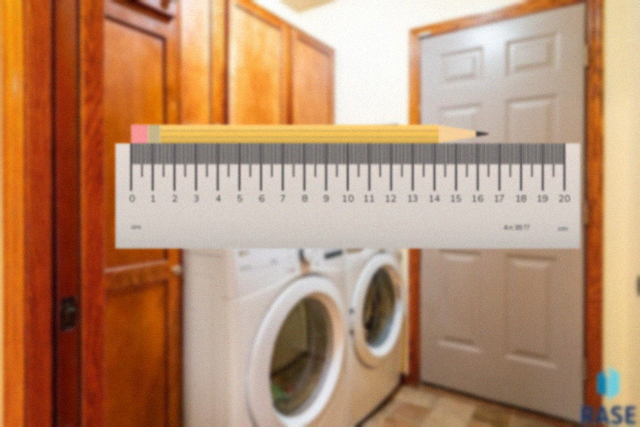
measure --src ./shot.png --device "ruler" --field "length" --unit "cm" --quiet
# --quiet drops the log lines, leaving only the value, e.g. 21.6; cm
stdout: 16.5; cm
